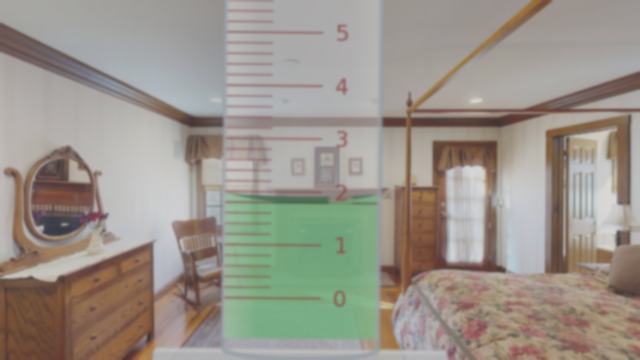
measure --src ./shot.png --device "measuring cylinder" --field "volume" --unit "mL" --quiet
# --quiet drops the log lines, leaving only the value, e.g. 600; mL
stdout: 1.8; mL
